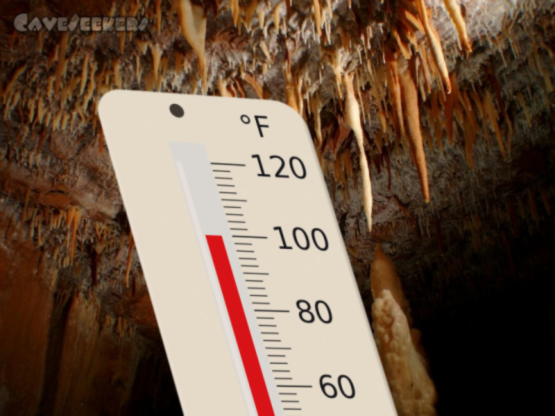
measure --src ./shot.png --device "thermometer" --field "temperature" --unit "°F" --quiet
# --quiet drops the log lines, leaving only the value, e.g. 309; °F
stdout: 100; °F
